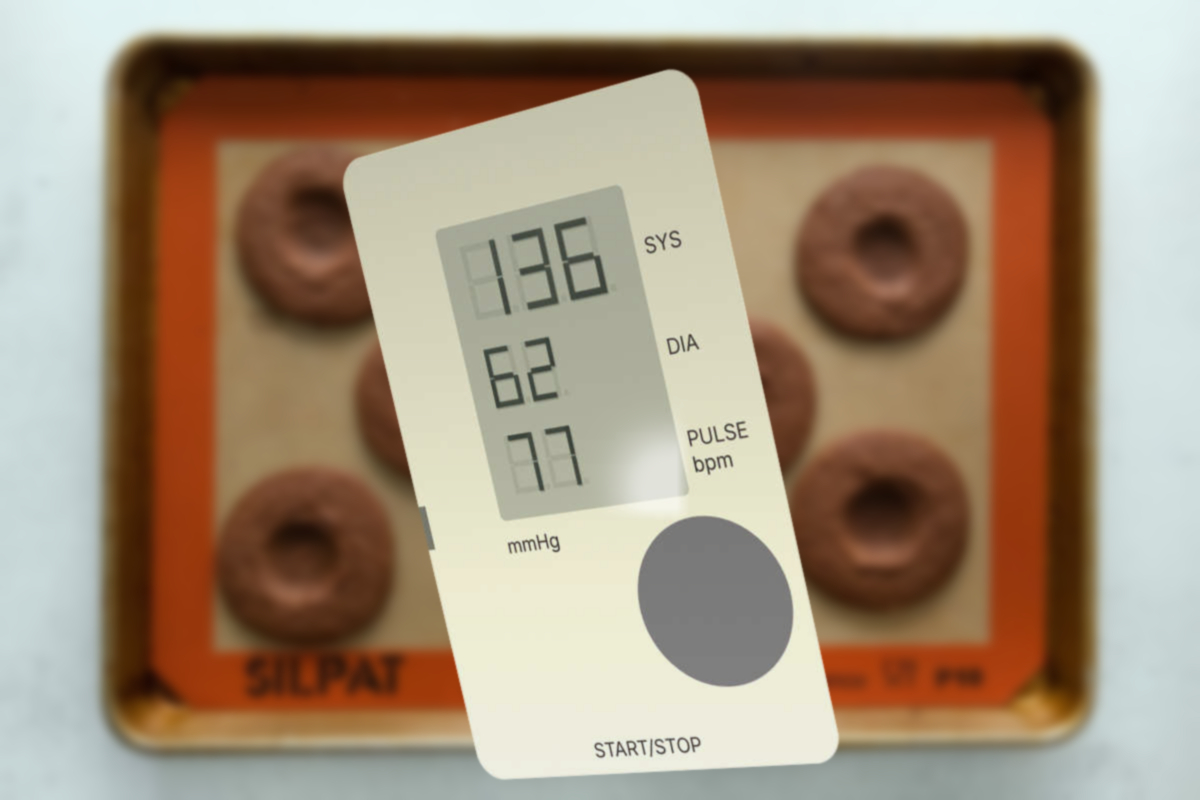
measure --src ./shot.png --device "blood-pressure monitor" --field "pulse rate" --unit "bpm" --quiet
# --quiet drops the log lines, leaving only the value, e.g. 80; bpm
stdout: 77; bpm
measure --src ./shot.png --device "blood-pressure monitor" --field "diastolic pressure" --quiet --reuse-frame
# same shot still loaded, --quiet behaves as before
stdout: 62; mmHg
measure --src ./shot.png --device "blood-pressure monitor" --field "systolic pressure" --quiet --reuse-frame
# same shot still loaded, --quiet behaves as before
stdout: 136; mmHg
